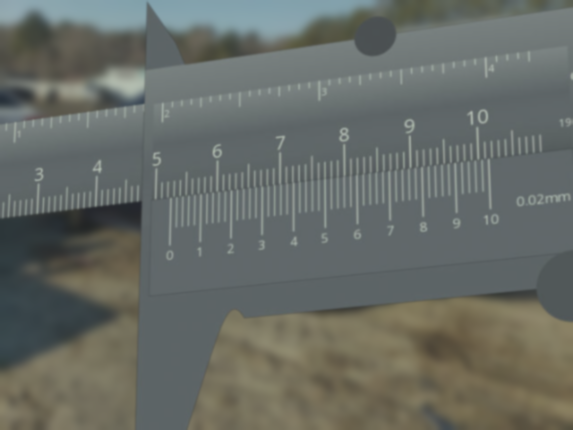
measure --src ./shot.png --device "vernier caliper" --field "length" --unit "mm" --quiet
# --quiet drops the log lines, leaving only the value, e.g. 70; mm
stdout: 52.5; mm
